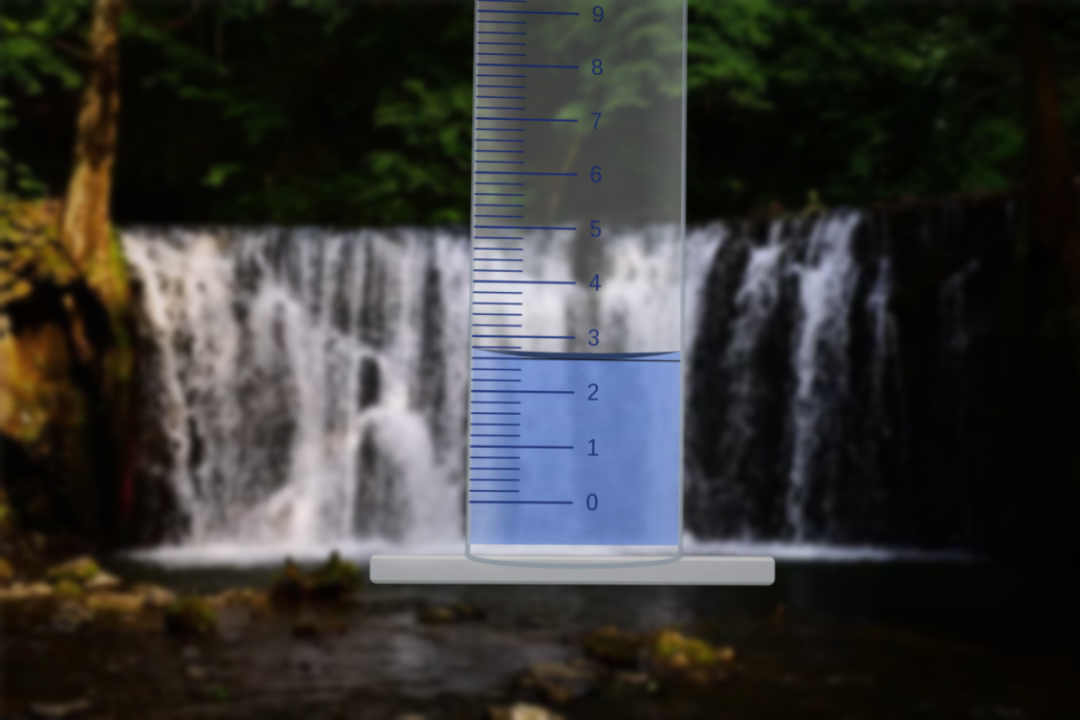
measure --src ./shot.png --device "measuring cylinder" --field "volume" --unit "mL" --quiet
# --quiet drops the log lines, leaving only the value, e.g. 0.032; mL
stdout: 2.6; mL
